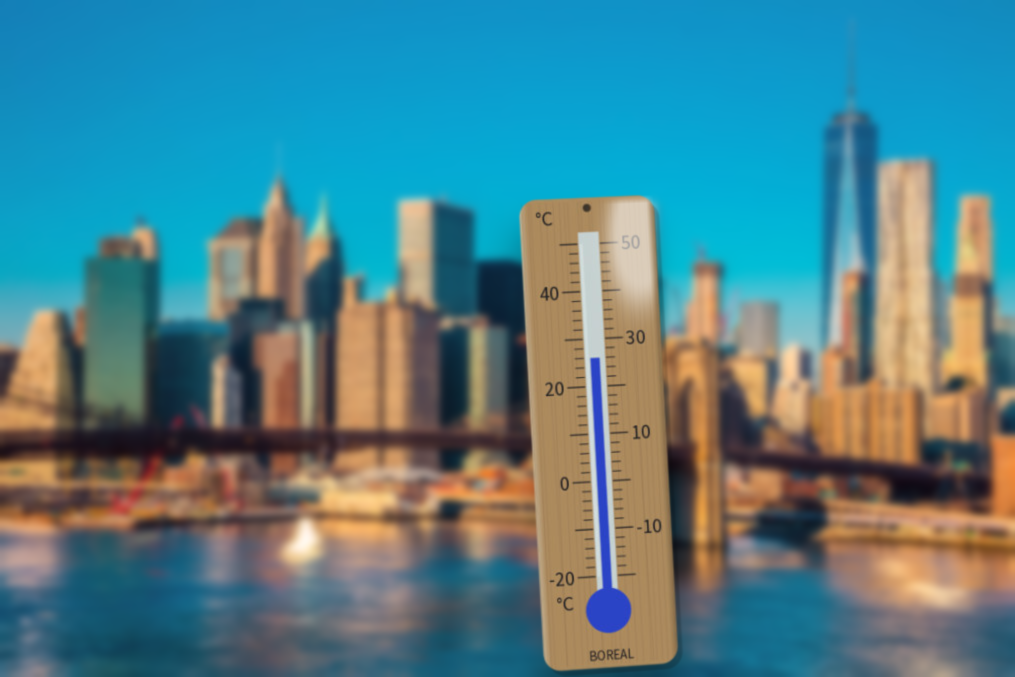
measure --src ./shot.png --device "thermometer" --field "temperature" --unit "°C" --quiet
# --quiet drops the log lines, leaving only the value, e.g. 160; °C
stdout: 26; °C
